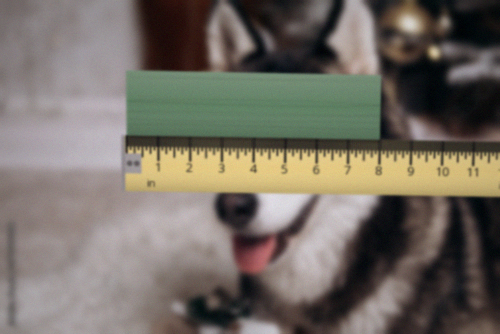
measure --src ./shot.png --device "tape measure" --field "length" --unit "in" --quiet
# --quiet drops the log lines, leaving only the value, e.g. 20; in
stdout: 8; in
